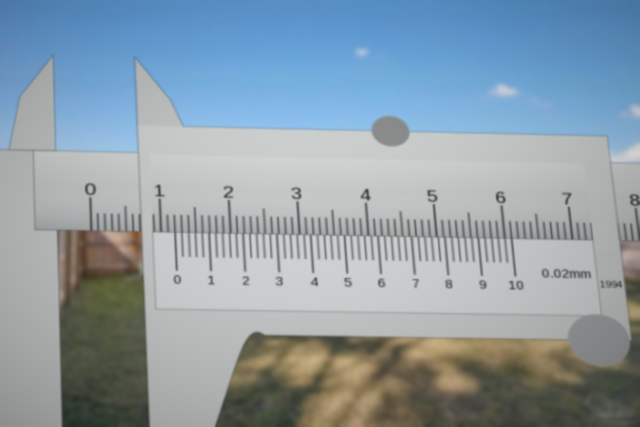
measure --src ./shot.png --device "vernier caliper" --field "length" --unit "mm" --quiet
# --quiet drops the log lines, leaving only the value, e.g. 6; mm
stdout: 12.0; mm
